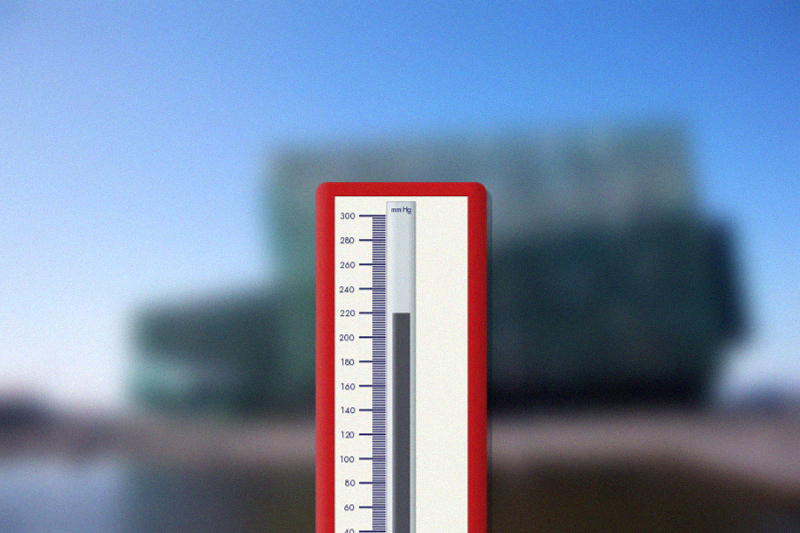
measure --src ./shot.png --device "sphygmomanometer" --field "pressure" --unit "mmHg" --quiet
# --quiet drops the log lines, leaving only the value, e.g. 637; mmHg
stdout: 220; mmHg
